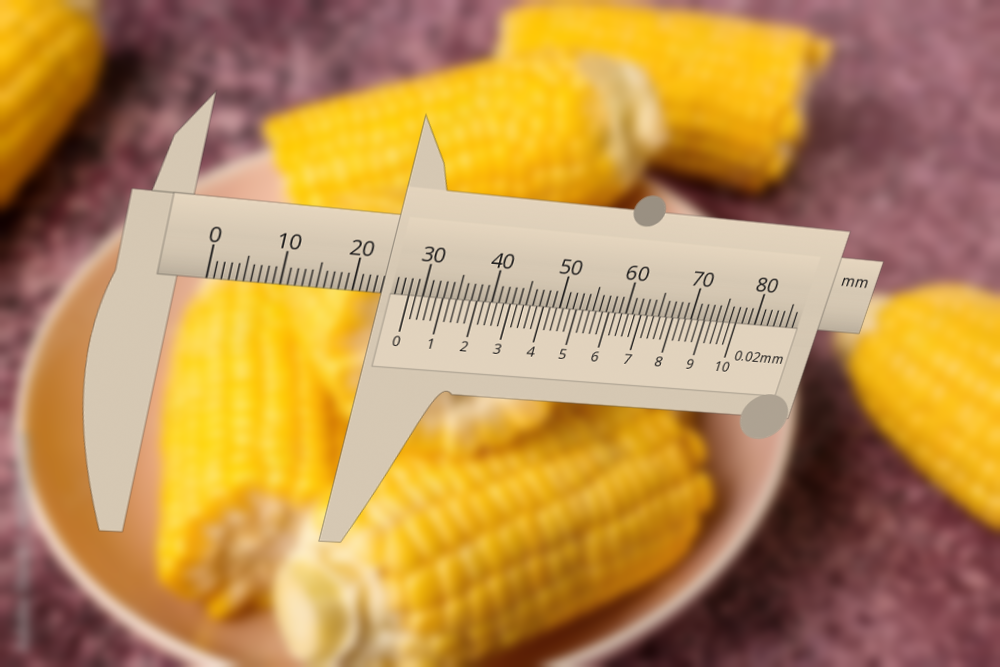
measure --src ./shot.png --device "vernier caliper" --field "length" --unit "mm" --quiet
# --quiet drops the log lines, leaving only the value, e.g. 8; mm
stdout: 28.0; mm
